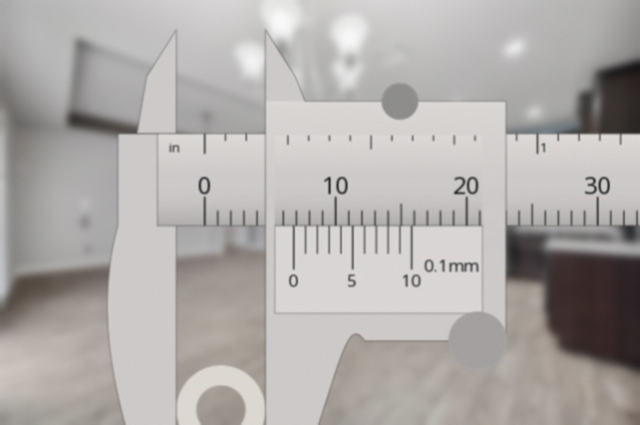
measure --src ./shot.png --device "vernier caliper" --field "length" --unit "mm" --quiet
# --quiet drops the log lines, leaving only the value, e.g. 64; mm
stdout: 6.8; mm
